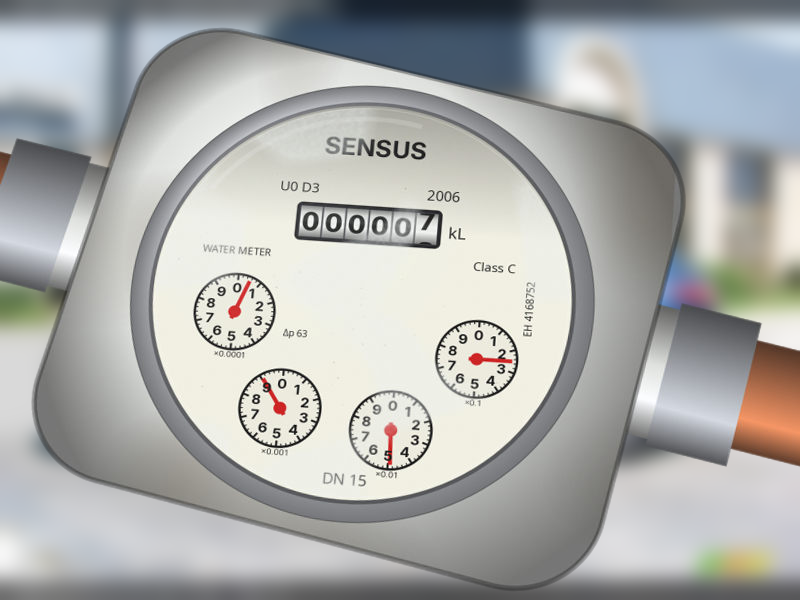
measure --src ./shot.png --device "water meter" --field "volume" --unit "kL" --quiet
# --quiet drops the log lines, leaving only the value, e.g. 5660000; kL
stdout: 7.2490; kL
